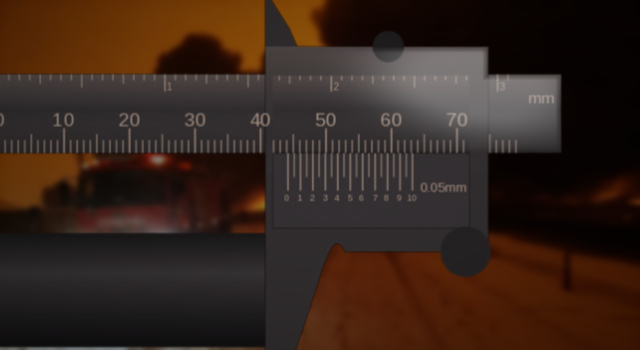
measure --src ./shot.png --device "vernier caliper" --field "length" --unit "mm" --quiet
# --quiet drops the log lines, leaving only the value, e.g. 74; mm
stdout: 44.2; mm
